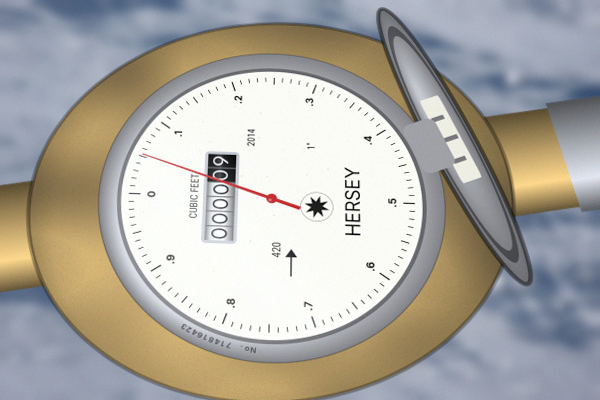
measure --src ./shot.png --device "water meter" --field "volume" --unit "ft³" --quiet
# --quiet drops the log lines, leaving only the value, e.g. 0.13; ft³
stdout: 9.05; ft³
